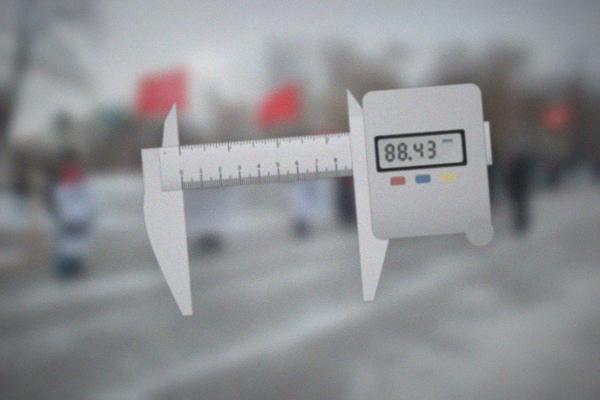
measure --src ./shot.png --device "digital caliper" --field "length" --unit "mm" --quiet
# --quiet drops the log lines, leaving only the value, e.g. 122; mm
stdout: 88.43; mm
